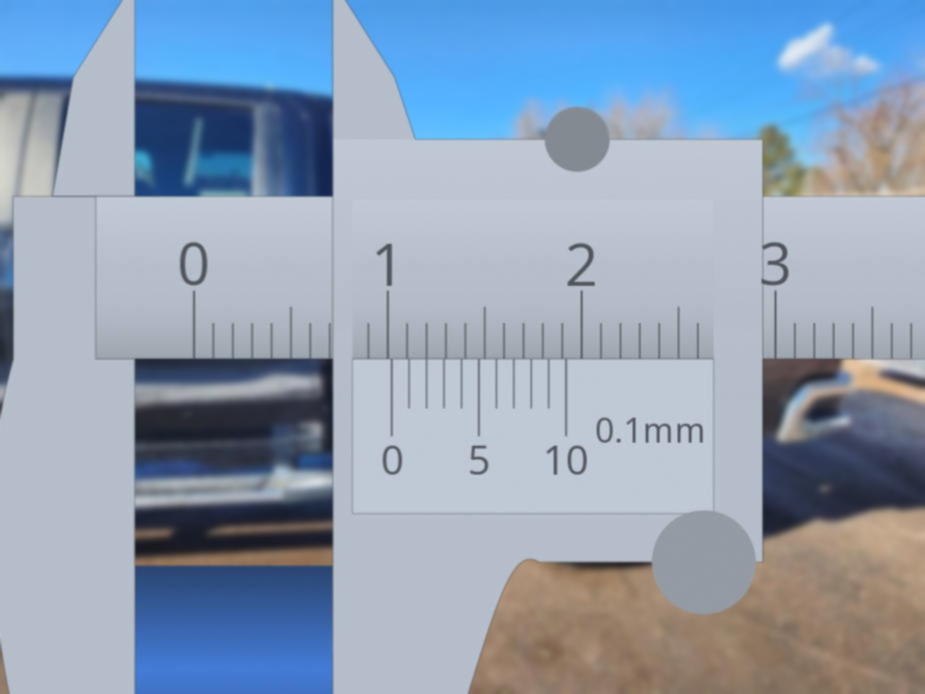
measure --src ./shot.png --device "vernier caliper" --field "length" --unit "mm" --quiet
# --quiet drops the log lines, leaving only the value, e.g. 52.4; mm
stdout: 10.2; mm
